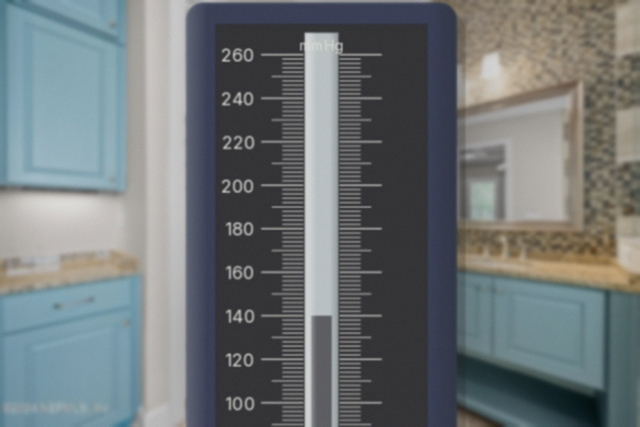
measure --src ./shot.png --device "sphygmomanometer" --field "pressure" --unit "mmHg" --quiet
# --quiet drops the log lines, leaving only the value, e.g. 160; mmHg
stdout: 140; mmHg
